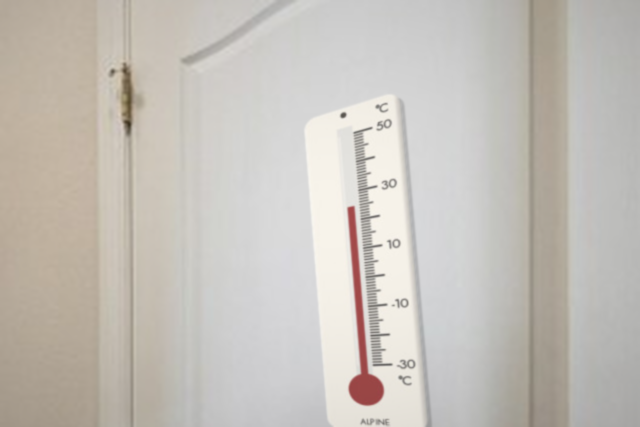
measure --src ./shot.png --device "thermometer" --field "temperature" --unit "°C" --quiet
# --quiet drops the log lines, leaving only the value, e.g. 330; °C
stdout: 25; °C
